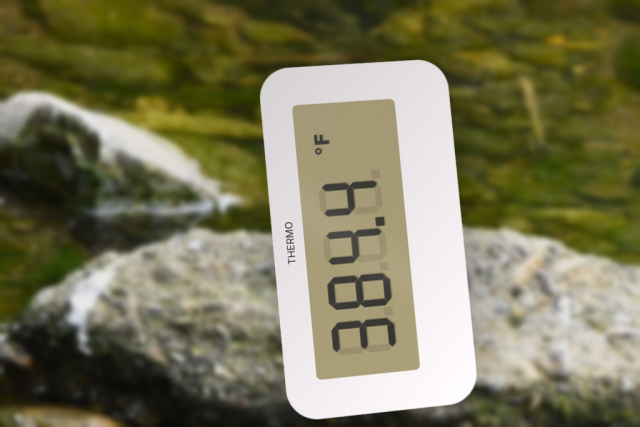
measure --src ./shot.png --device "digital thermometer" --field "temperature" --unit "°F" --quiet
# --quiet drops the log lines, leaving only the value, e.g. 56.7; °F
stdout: 384.4; °F
